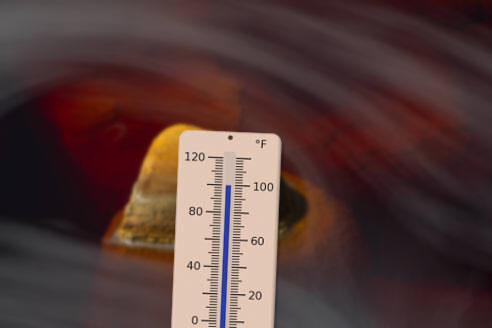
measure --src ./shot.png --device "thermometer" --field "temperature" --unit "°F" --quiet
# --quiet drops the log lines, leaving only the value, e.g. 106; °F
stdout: 100; °F
